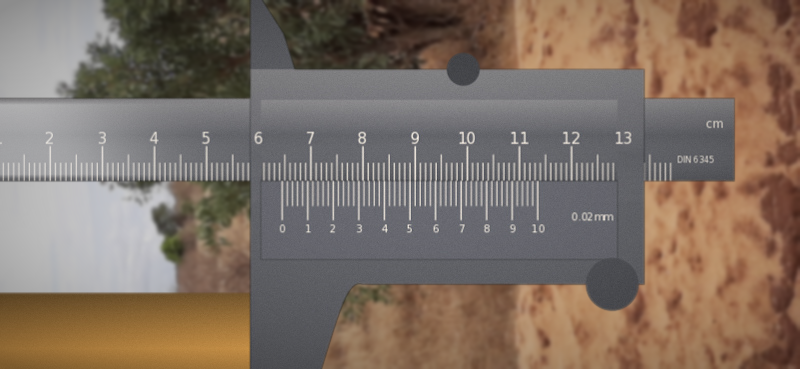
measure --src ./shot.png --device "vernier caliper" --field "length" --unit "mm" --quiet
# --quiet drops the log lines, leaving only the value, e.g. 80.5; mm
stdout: 64.5; mm
